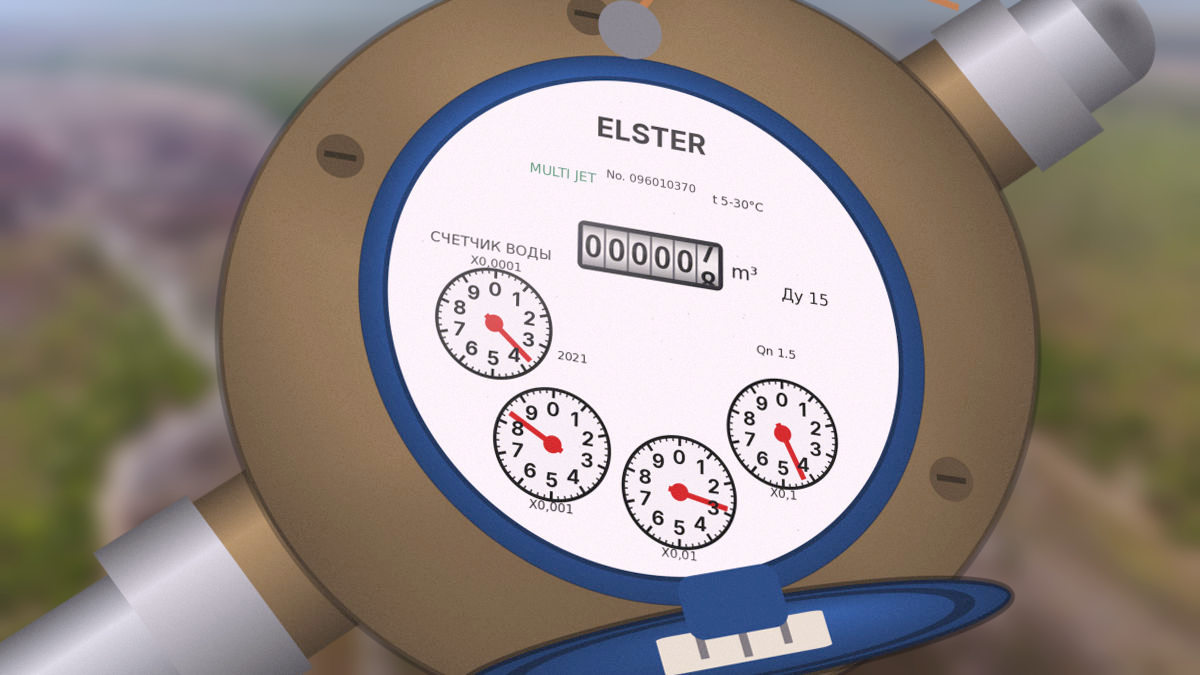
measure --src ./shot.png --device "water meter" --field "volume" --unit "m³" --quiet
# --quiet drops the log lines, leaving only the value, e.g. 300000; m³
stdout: 7.4283; m³
